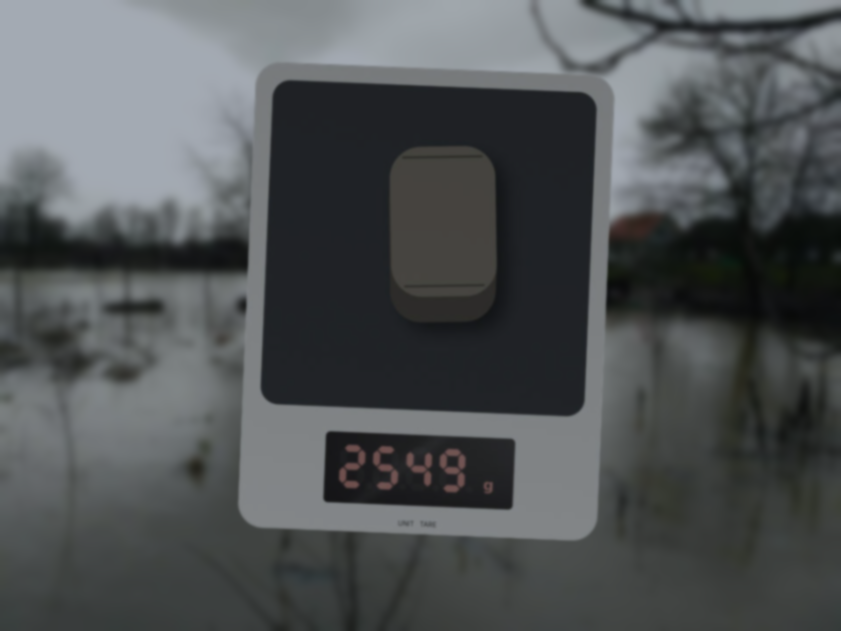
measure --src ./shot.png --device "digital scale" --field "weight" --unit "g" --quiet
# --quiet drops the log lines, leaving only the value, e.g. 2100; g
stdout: 2549; g
